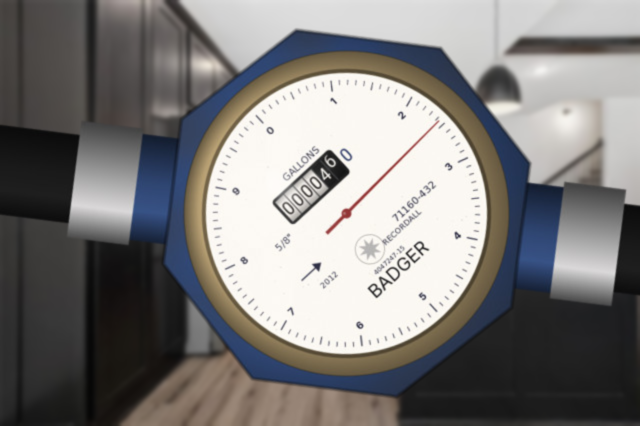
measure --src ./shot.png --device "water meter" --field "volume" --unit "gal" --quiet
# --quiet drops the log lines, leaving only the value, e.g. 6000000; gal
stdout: 462.4; gal
